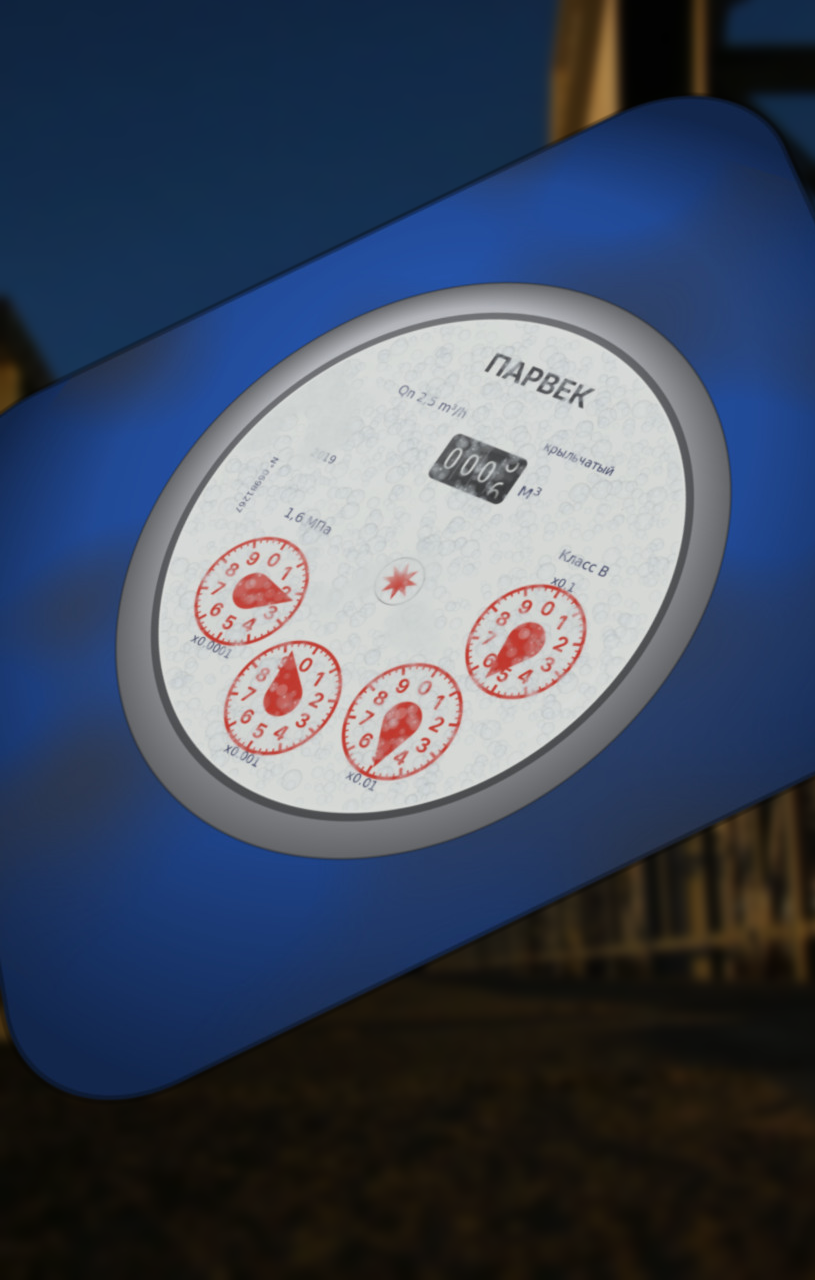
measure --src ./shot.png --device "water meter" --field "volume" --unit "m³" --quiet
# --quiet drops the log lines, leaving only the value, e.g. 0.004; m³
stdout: 5.5492; m³
